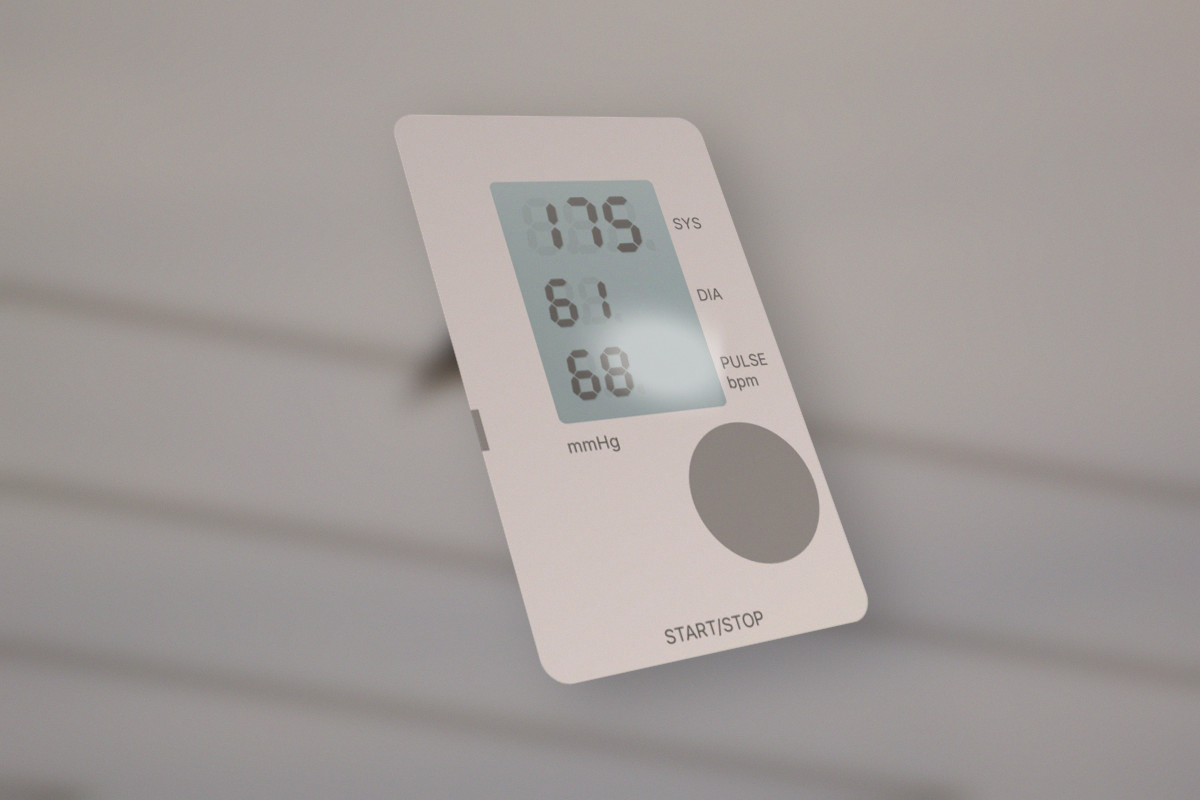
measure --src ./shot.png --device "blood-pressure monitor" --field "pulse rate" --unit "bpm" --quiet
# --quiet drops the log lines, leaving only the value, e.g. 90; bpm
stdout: 68; bpm
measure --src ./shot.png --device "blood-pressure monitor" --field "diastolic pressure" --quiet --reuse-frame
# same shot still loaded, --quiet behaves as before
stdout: 61; mmHg
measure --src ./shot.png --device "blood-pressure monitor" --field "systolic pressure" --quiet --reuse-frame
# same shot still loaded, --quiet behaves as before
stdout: 175; mmHg
